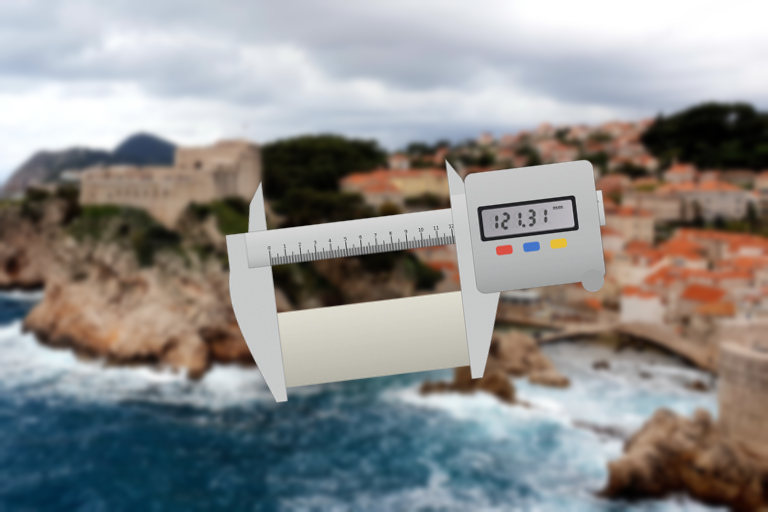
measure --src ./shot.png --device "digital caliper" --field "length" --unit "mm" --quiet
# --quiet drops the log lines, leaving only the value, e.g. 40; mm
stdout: 121.31; mm
